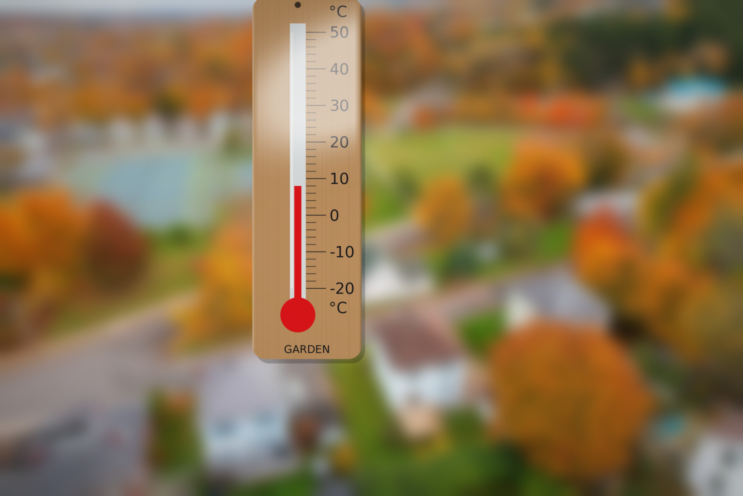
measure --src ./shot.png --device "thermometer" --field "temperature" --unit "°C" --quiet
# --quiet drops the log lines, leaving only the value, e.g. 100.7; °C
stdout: 8; °C
